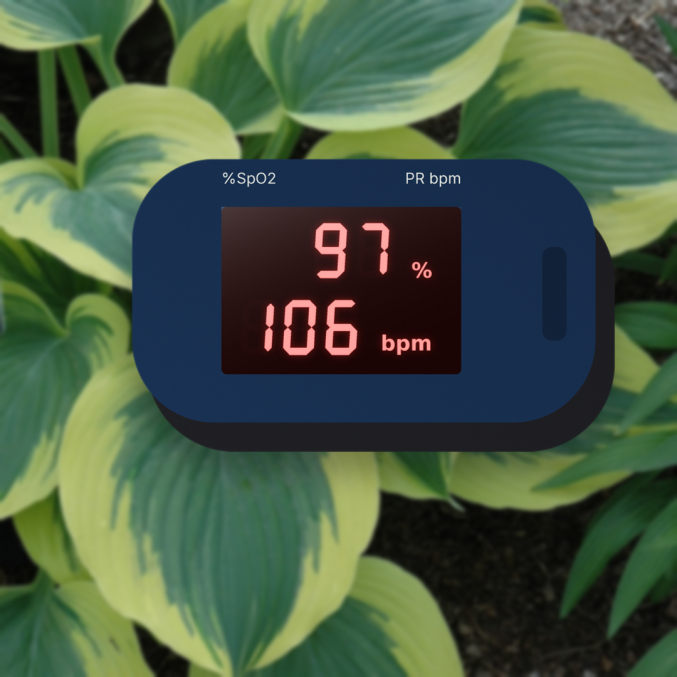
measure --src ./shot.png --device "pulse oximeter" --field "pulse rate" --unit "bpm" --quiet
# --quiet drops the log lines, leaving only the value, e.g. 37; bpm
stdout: 106; bpm
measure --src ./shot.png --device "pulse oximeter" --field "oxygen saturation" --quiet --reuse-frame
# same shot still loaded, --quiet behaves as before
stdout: 97; %
